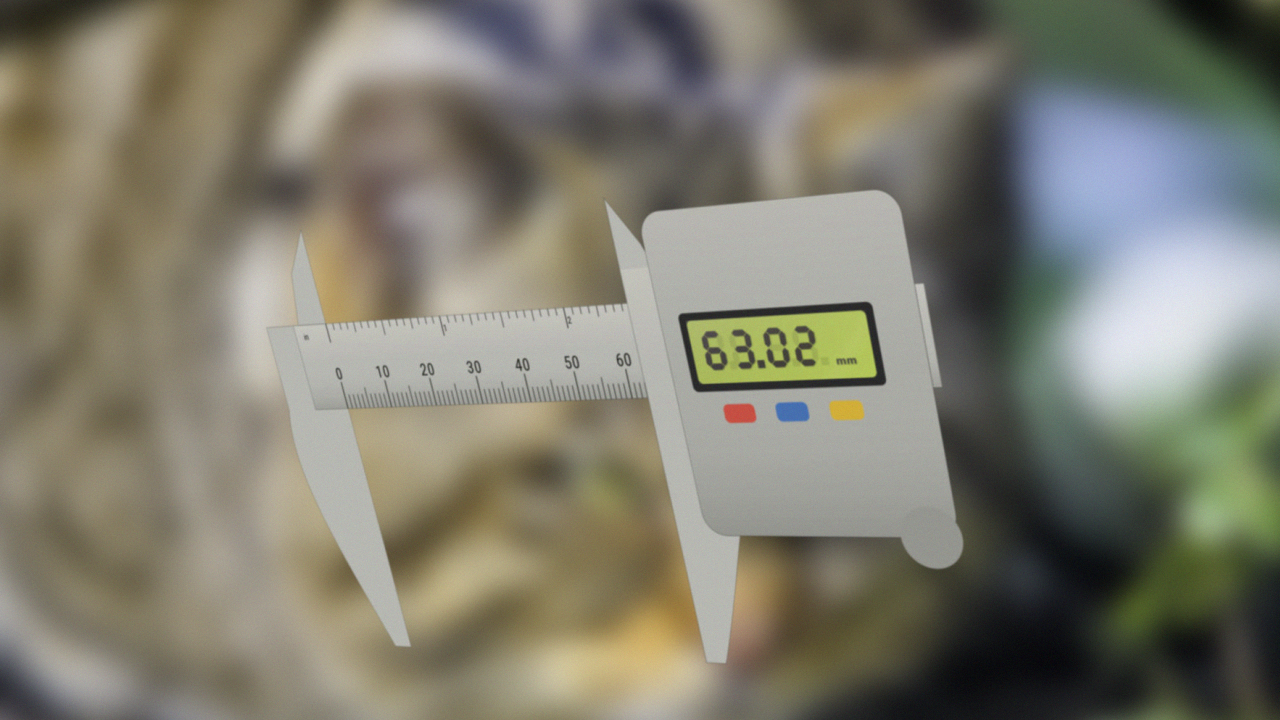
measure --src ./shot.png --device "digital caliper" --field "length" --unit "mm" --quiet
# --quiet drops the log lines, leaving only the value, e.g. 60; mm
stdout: 63.02; mm
